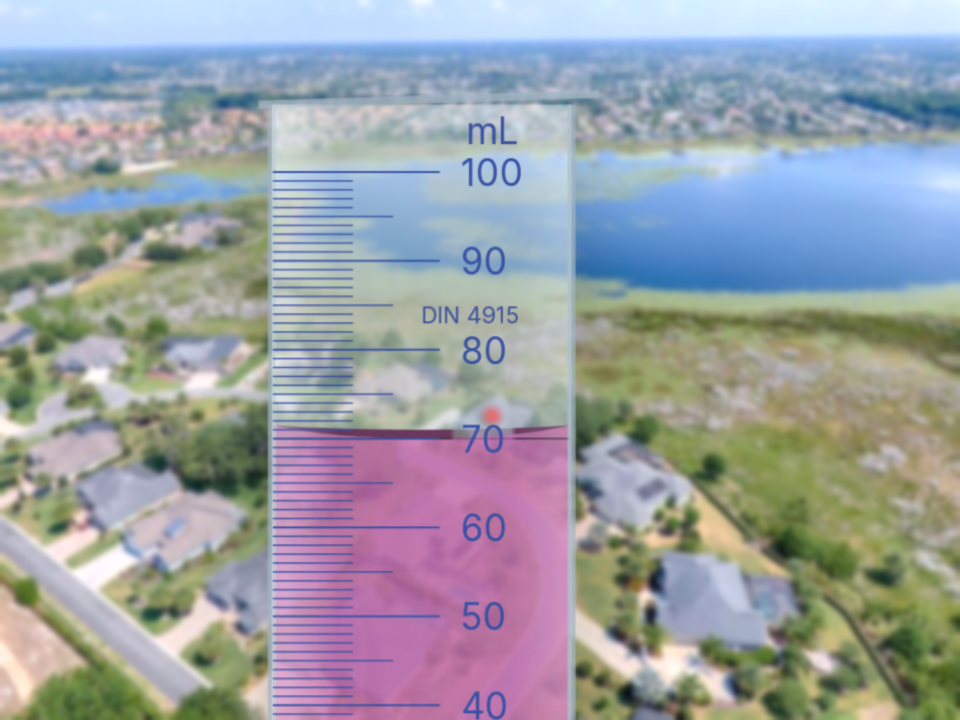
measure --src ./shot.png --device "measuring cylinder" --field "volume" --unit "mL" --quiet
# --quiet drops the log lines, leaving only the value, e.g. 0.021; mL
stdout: 70; mL
